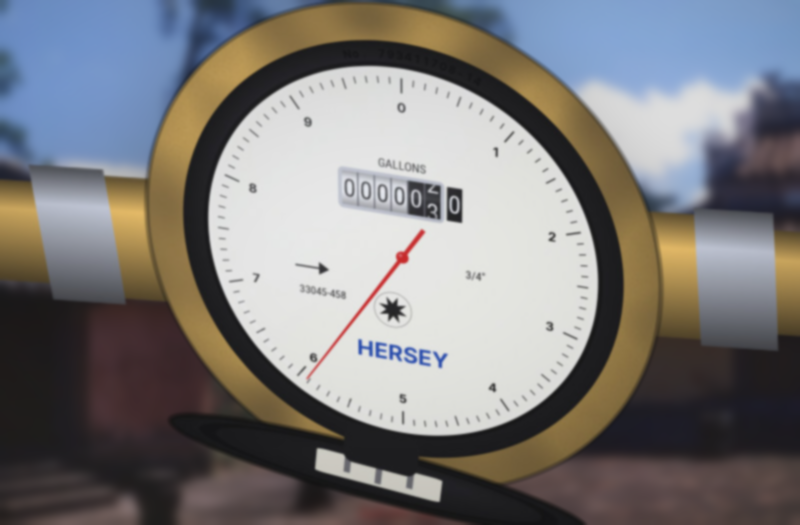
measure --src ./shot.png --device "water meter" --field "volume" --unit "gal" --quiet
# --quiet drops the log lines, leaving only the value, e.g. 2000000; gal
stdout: 25.9; gal
